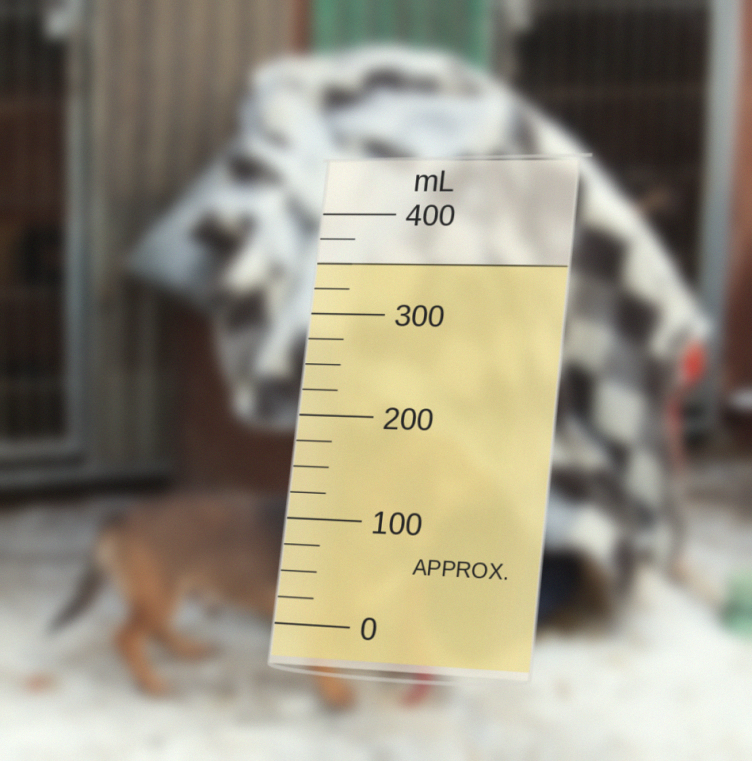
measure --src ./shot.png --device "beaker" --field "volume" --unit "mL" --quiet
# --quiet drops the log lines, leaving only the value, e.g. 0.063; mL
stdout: 350; mL
